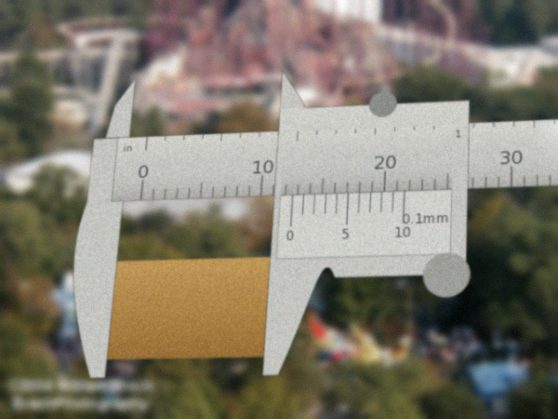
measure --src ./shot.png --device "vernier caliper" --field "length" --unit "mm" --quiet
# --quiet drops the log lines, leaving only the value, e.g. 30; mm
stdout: 12.6; mm
